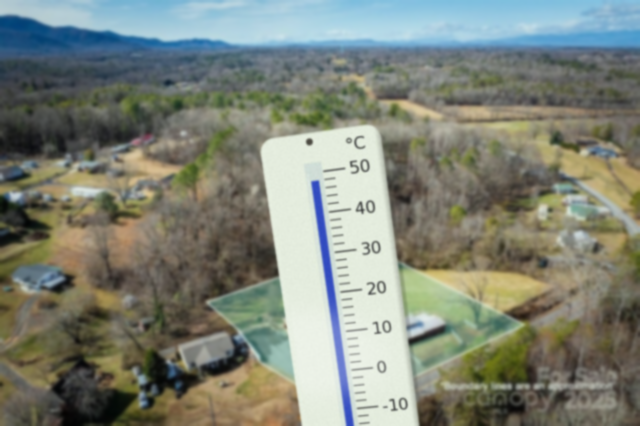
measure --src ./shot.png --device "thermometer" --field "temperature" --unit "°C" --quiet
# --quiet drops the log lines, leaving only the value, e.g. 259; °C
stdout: 48; °C
